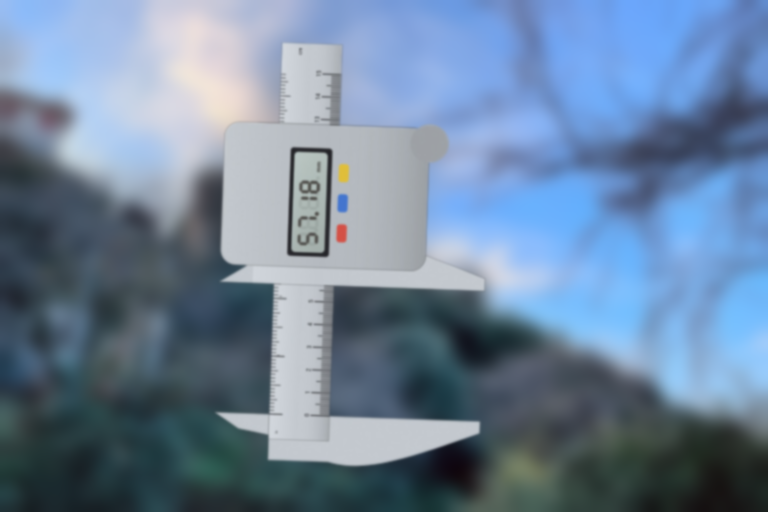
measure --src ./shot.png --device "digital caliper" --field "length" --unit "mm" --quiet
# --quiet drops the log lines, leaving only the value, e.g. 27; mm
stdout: 57.18; mm
